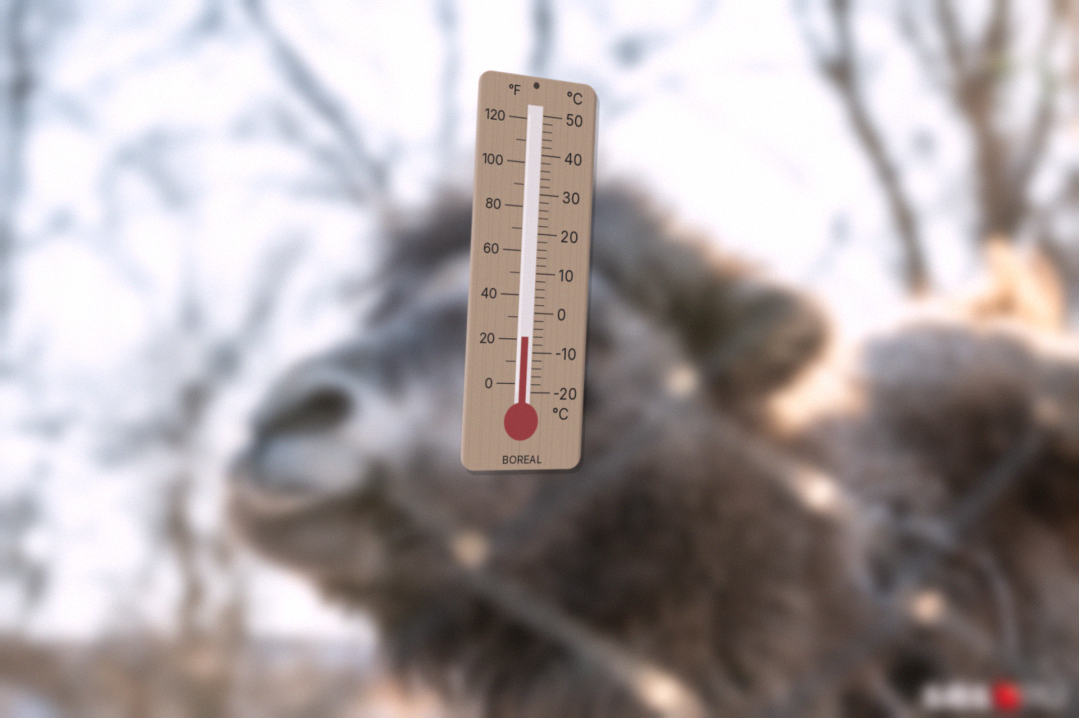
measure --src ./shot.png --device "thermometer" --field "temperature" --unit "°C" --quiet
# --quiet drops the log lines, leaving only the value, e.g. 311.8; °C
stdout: -6; °C
